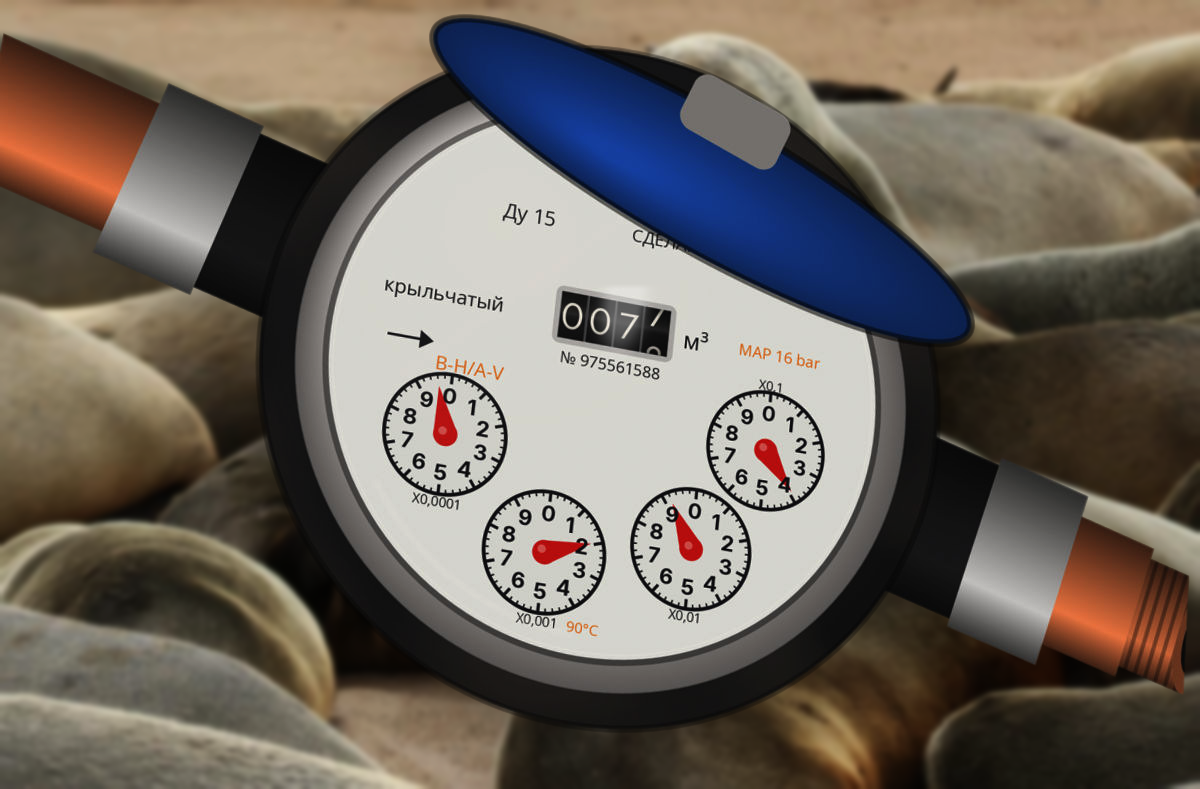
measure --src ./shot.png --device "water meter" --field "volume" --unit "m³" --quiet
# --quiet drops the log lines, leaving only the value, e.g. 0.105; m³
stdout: 77.3919; m³
